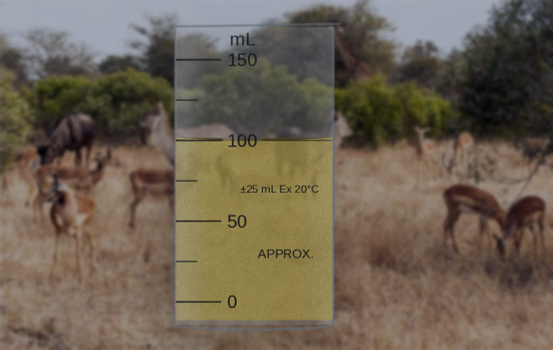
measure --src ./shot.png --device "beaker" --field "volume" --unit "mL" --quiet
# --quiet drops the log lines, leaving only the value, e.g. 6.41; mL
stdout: 100; mL
